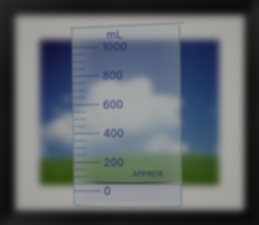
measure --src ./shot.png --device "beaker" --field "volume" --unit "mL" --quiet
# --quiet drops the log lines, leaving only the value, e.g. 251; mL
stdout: 50; mL
